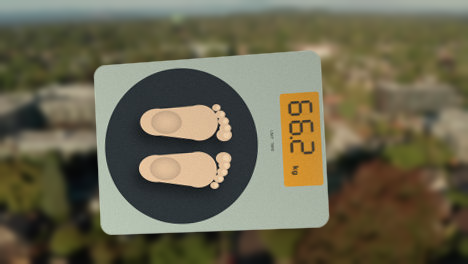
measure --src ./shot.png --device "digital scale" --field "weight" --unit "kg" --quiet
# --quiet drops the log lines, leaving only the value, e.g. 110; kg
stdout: 66.2; kg
